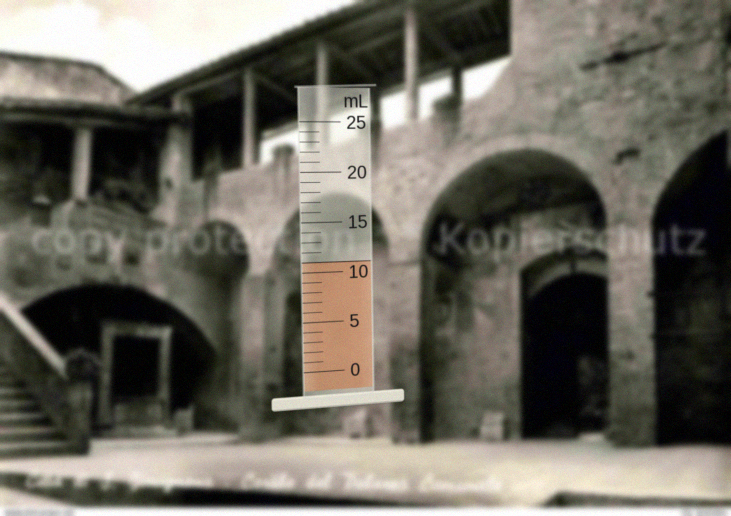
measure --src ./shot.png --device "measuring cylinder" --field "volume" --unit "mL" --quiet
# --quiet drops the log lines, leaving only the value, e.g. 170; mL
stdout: 11; mL
